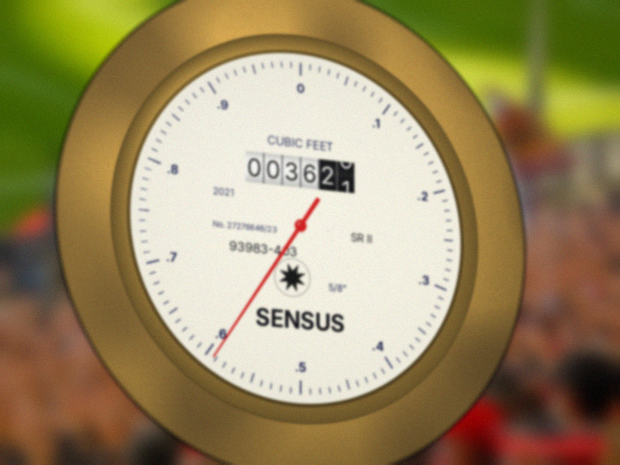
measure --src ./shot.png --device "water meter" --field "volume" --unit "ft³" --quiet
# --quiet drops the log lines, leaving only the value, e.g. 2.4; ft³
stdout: 3620.59; ft³
